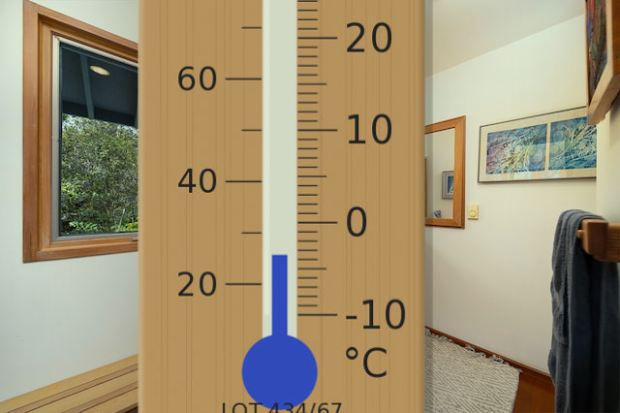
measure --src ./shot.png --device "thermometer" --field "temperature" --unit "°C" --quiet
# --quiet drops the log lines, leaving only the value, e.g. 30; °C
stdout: -3.5; °C
